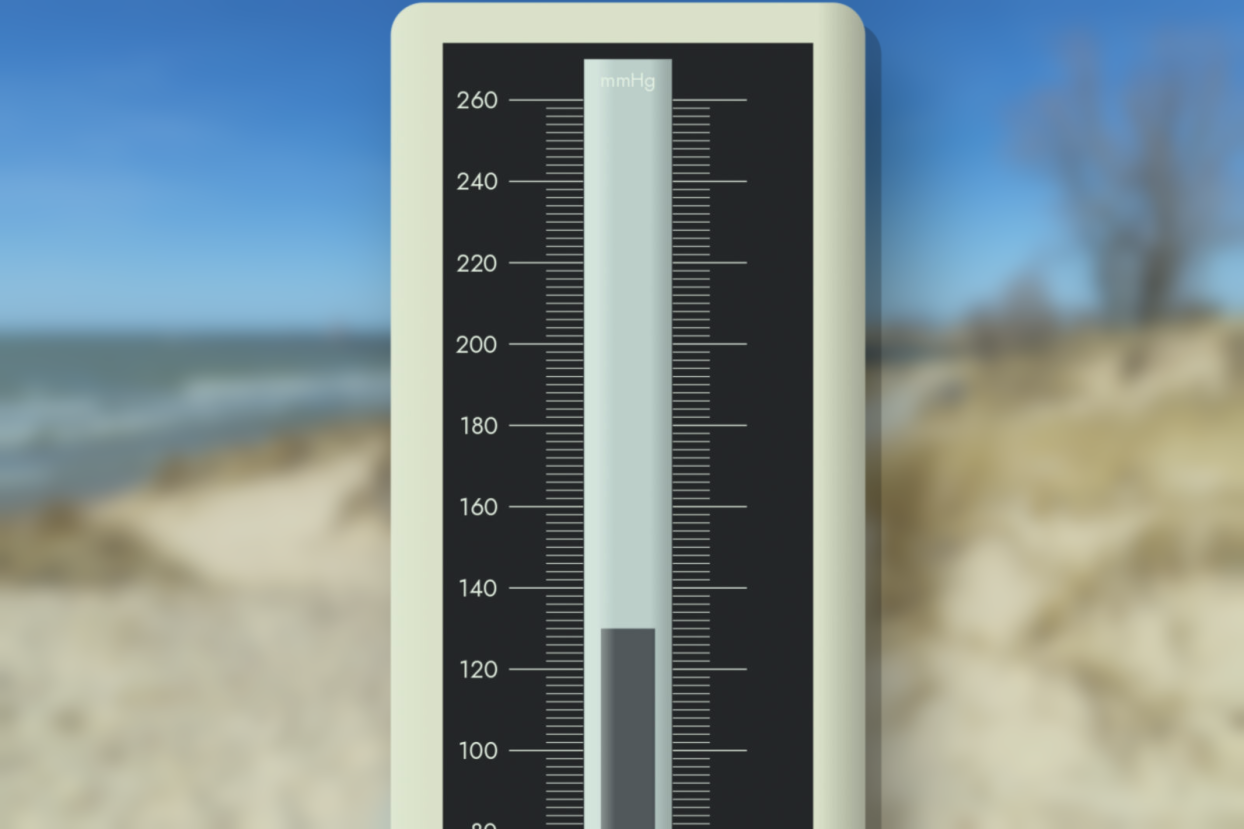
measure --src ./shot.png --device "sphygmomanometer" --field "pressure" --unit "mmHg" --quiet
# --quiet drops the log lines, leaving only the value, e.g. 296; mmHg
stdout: 130; mmHg
